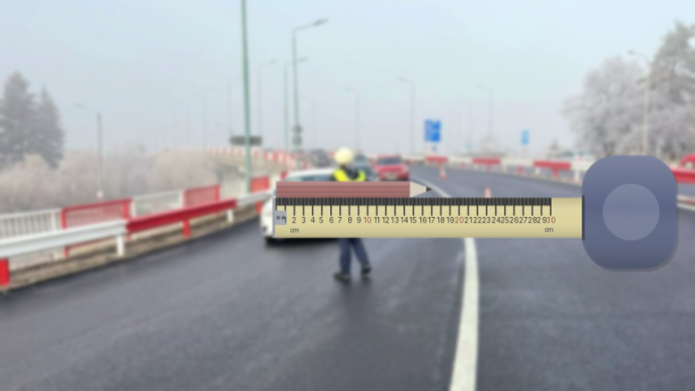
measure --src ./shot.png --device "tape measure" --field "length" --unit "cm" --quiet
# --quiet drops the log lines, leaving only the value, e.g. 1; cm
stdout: 17; cm
